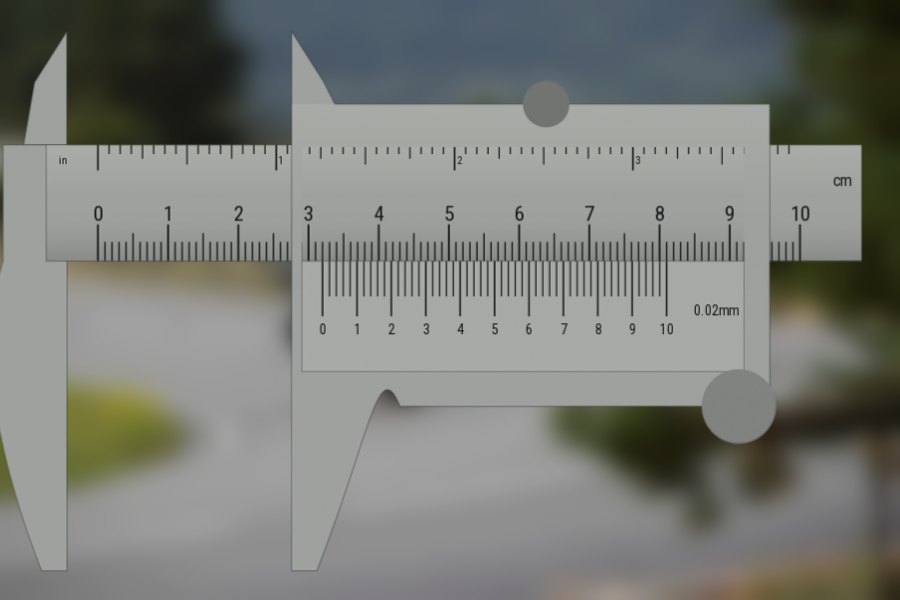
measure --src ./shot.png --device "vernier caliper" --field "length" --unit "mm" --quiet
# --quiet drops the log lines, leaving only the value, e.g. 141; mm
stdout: 32.0; mm
